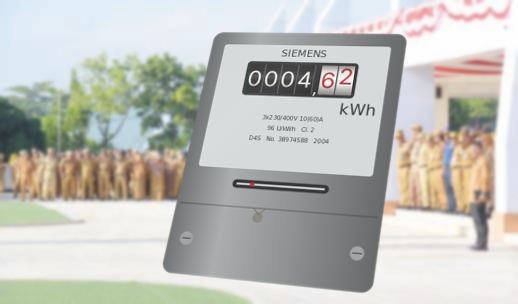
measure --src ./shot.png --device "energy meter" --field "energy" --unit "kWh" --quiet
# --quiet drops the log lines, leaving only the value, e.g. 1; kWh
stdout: 4.62; kWh
